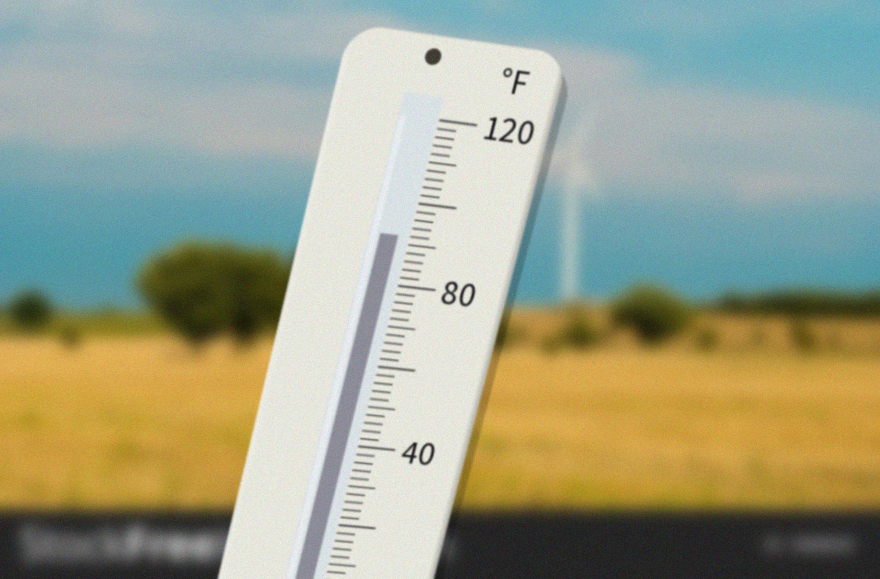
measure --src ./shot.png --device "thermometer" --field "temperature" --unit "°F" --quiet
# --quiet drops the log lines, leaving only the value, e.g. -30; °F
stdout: 92; °F
